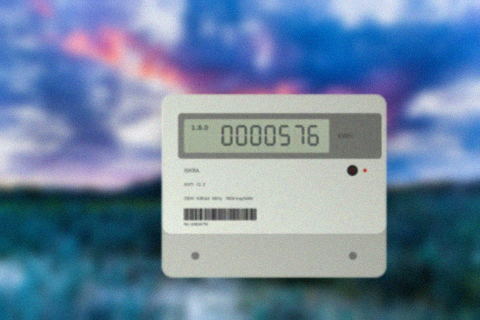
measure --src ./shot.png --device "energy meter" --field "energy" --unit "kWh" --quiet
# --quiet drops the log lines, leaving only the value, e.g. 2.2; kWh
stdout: 576; kWh
